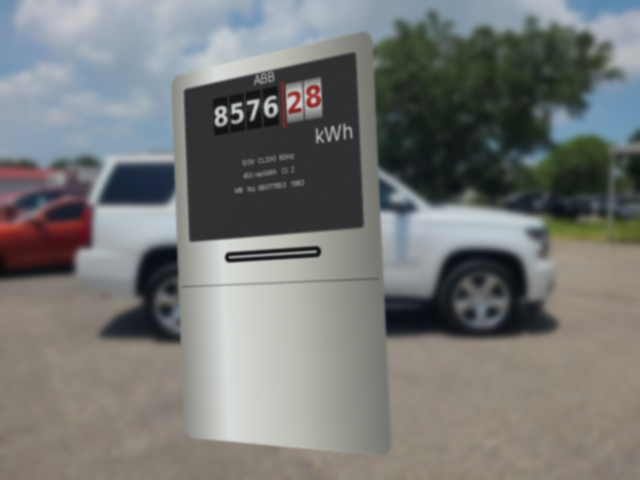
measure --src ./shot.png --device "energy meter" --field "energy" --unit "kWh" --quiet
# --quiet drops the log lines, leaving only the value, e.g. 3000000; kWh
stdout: 8576.28; kWh
